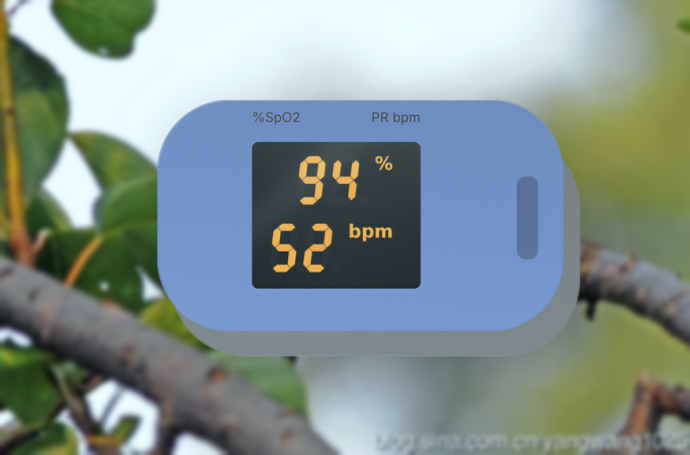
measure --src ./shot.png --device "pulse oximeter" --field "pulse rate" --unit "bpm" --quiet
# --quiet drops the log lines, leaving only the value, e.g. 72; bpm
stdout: 52; bpm
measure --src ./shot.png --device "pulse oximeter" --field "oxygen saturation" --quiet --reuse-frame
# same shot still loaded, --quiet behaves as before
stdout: 94; %
